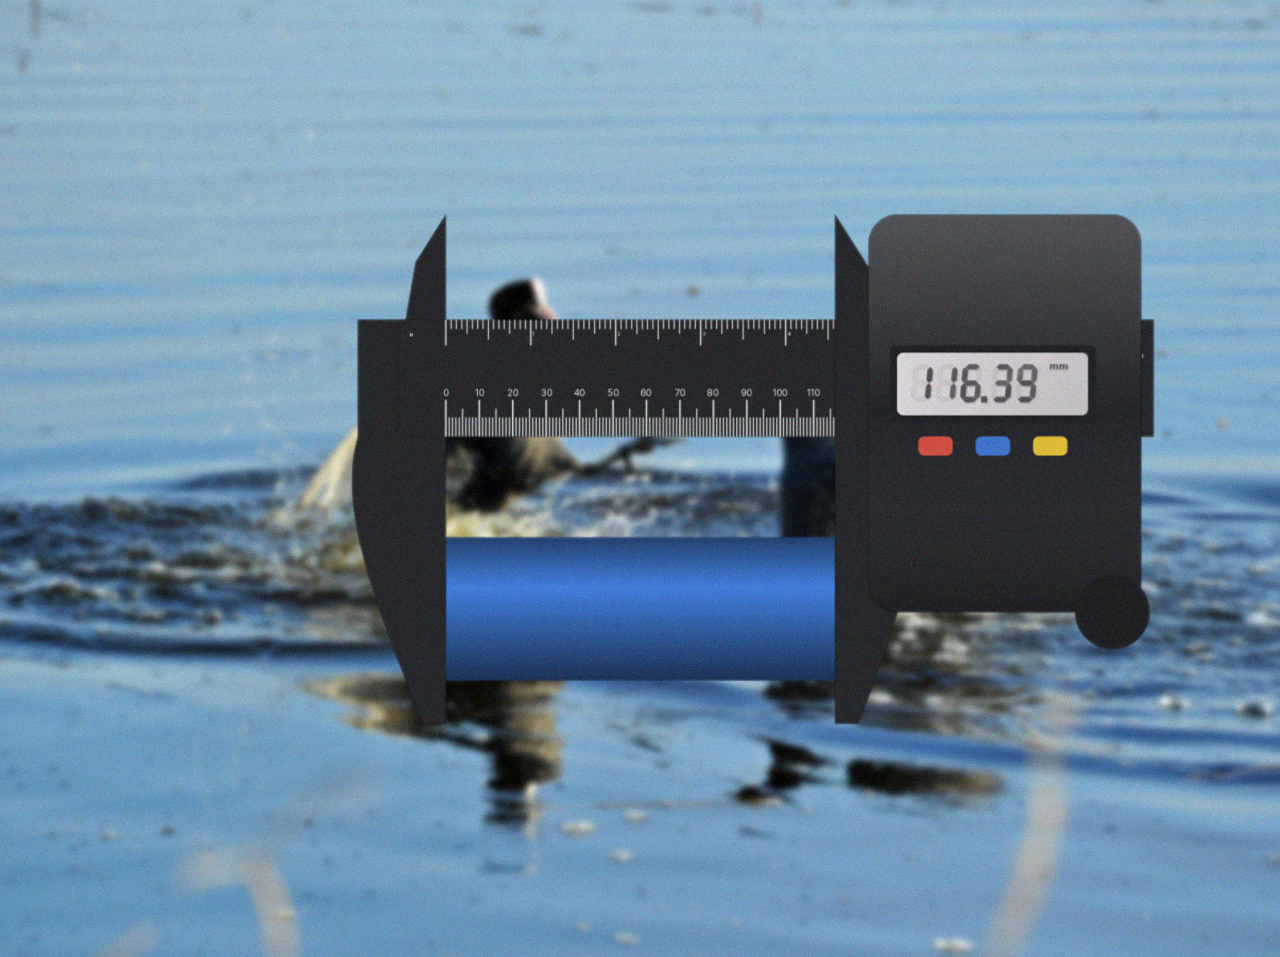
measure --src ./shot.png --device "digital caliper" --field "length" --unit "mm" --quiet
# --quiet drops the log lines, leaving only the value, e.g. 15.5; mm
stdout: 116.39; mm
